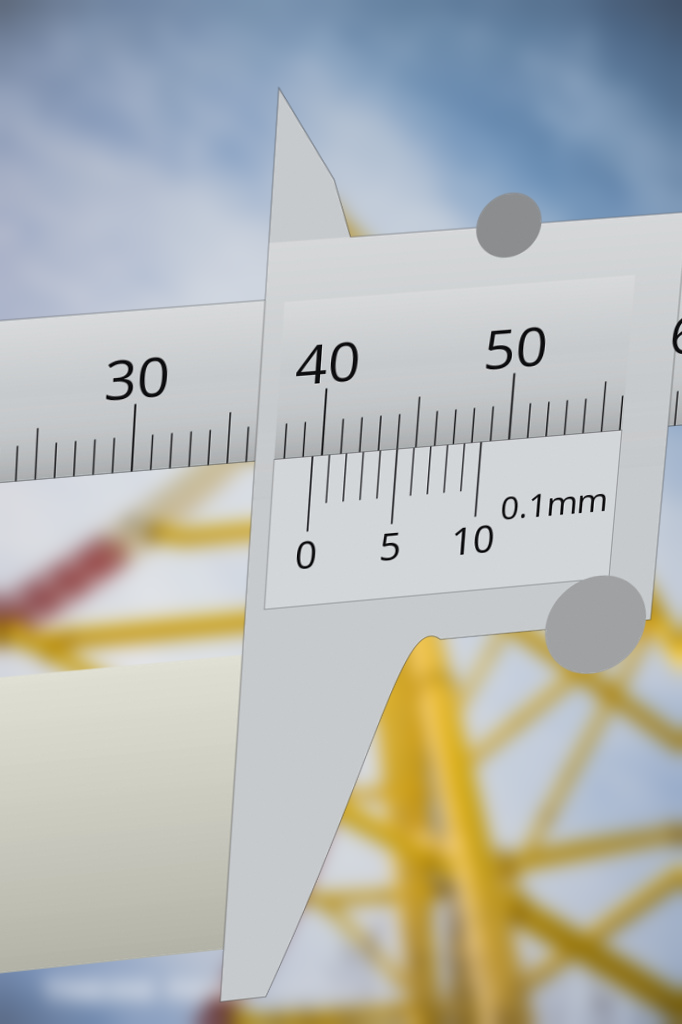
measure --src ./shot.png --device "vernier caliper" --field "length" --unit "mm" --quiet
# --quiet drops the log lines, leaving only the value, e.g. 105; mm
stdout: 39.5; mm
